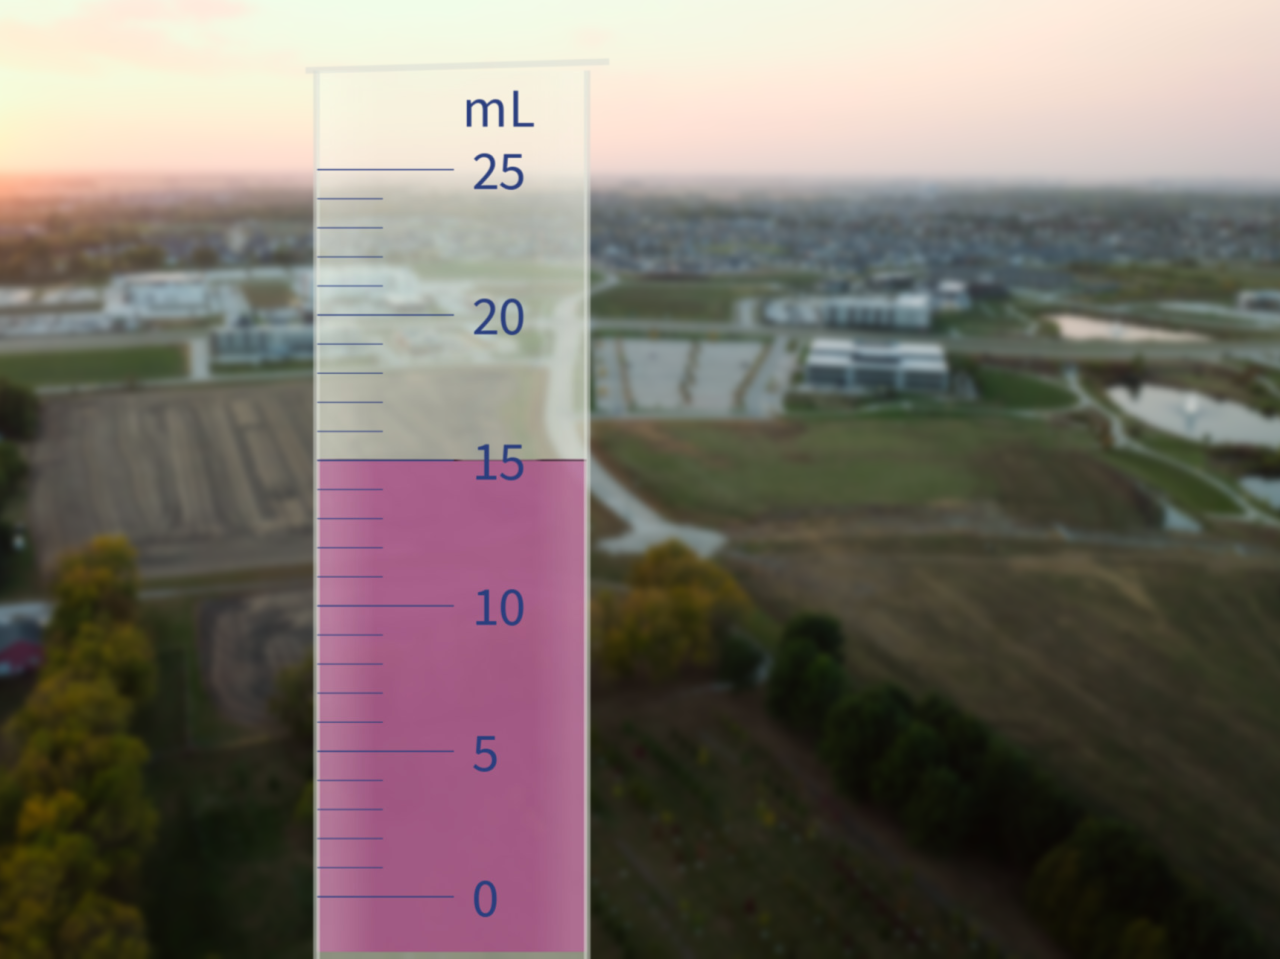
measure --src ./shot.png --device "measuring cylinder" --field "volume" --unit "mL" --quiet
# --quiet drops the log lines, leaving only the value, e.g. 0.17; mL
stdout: 15; mL
